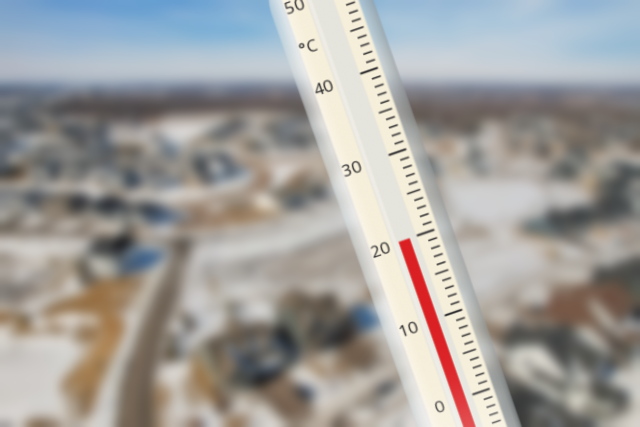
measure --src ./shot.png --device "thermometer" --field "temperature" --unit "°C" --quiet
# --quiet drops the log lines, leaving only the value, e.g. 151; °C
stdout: 20; °C
